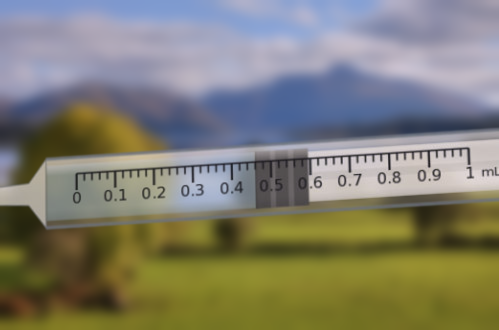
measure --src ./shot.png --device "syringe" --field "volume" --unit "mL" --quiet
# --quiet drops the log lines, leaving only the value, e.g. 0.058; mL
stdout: 0.46; mL
